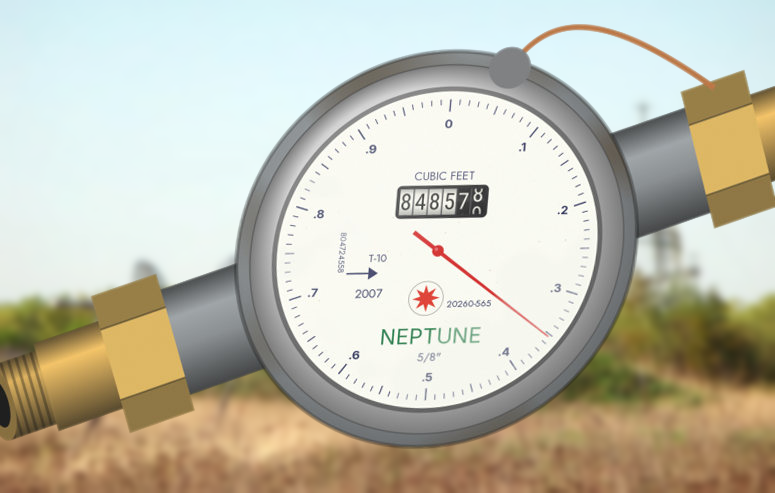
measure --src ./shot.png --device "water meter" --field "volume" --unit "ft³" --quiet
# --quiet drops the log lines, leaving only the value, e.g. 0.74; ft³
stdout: 848578.35; ft³
